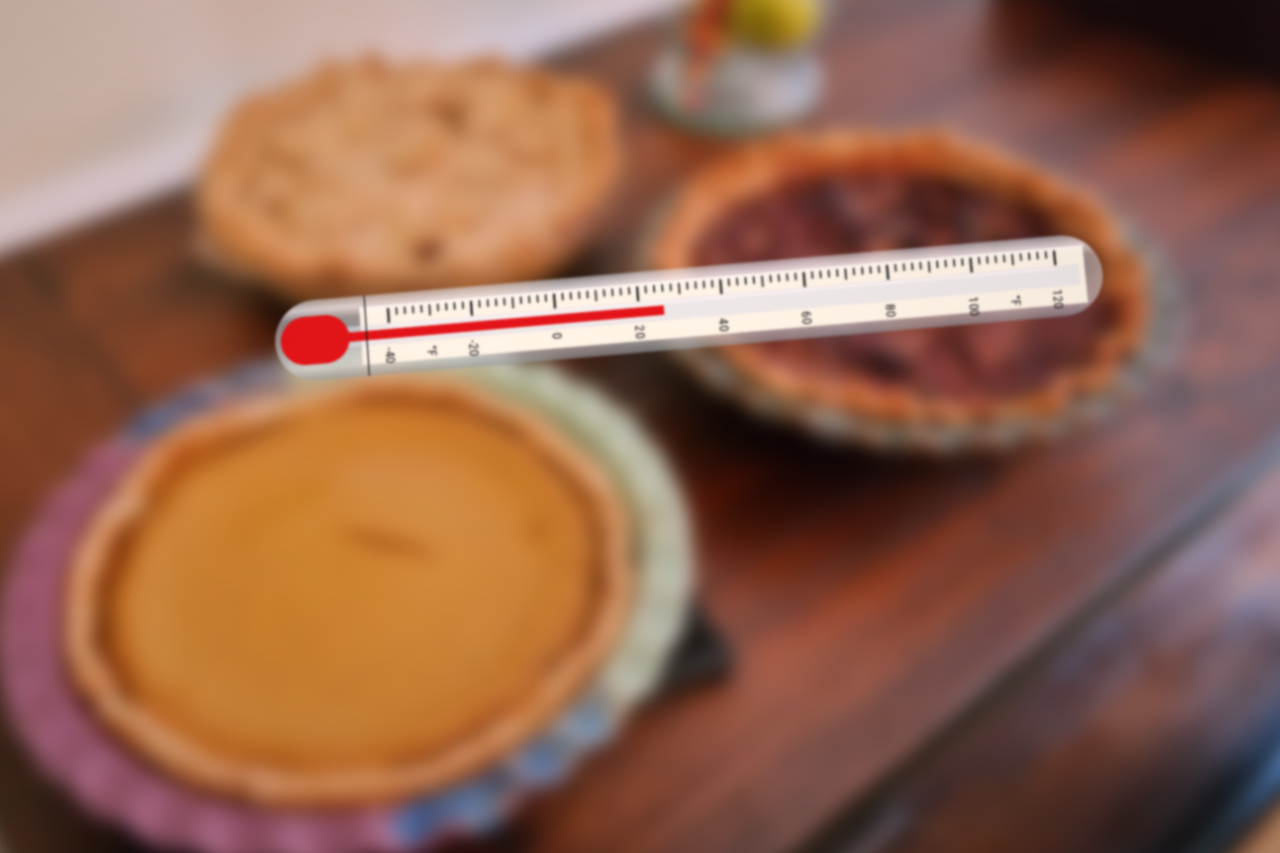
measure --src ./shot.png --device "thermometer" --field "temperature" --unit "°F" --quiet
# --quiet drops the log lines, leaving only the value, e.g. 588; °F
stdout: 26; °F
